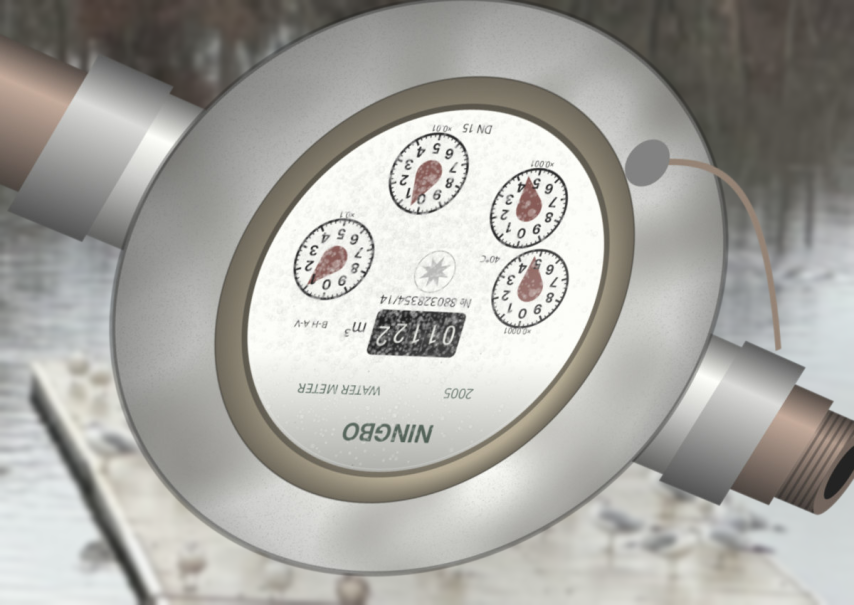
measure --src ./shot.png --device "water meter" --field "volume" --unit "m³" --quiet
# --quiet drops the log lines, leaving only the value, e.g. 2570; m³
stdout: 1122.1044; m³
